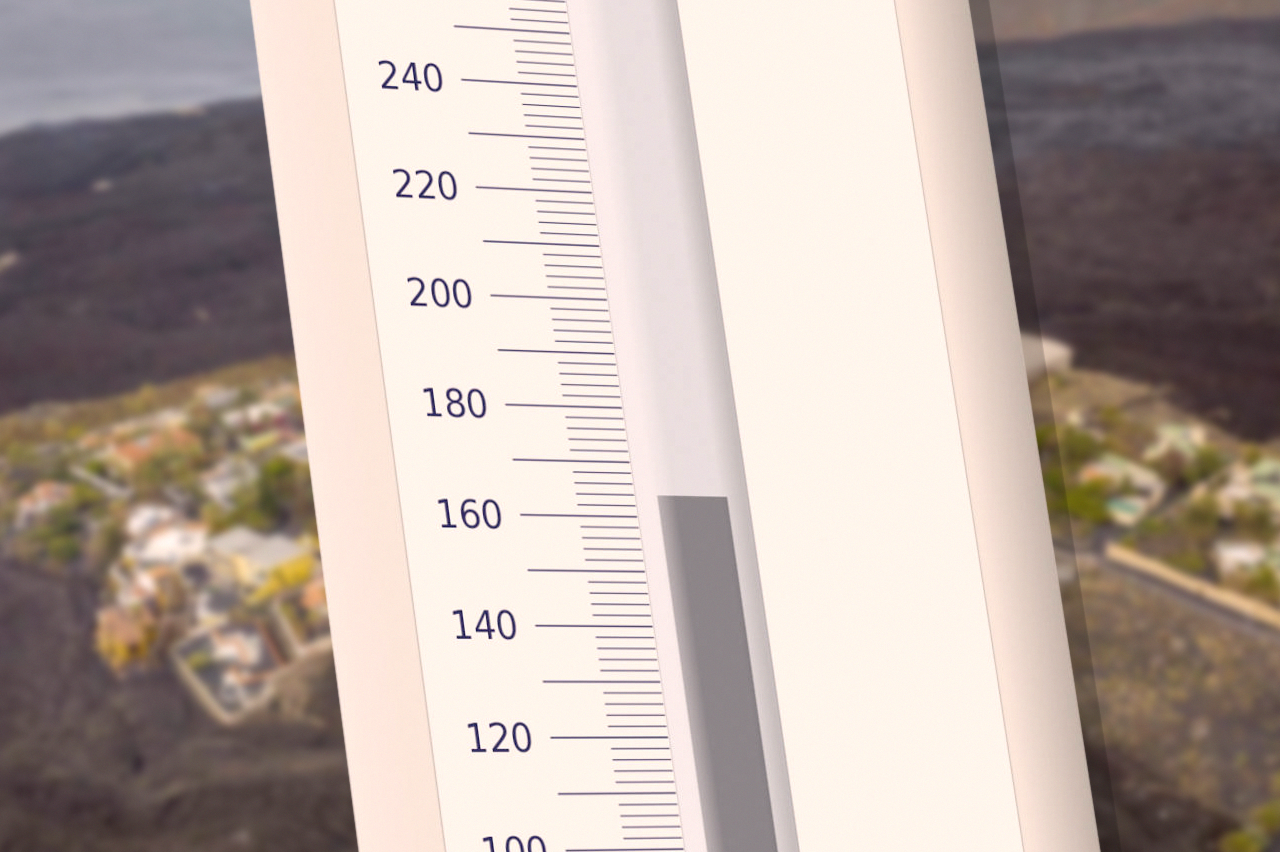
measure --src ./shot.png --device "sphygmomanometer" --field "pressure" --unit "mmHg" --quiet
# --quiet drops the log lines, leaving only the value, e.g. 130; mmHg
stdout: 164; mmHg
